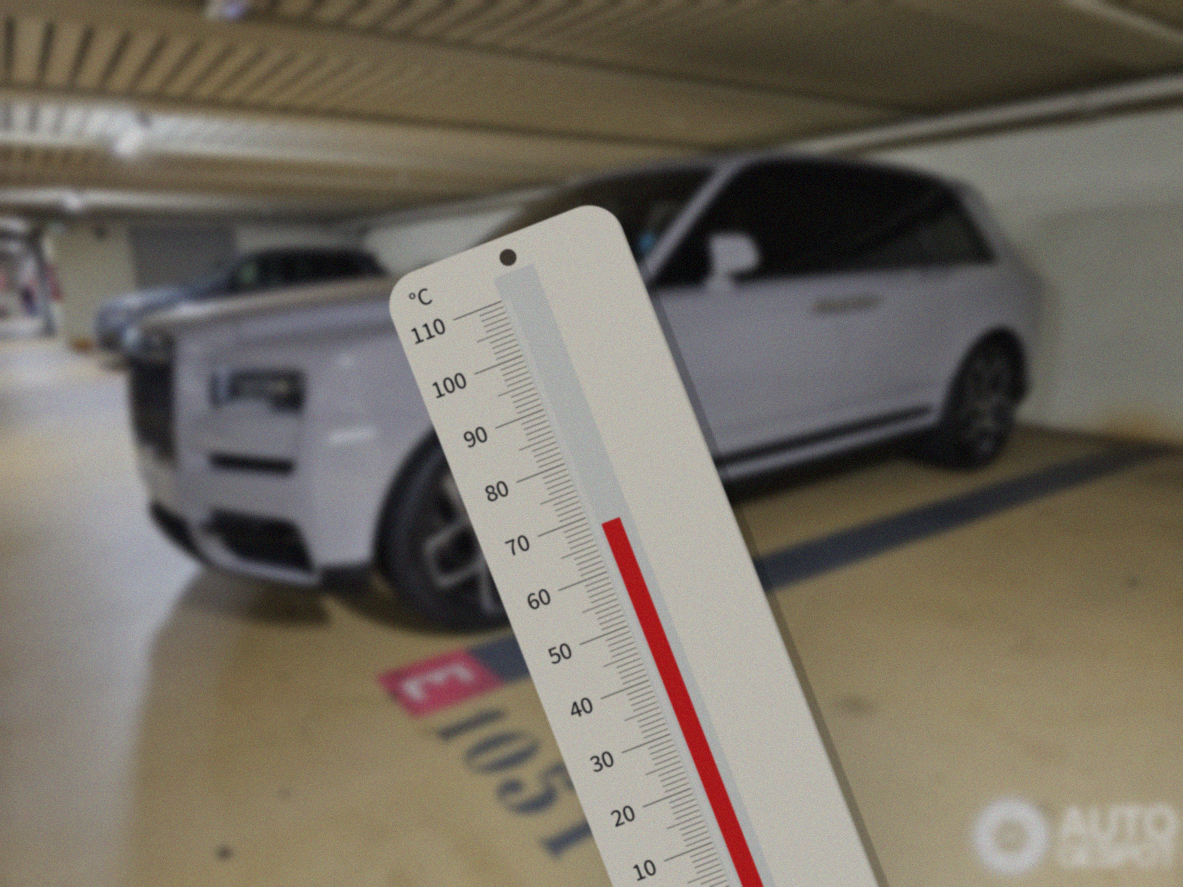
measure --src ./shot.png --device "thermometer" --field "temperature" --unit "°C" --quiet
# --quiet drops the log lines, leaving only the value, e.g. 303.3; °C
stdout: 68; °C
